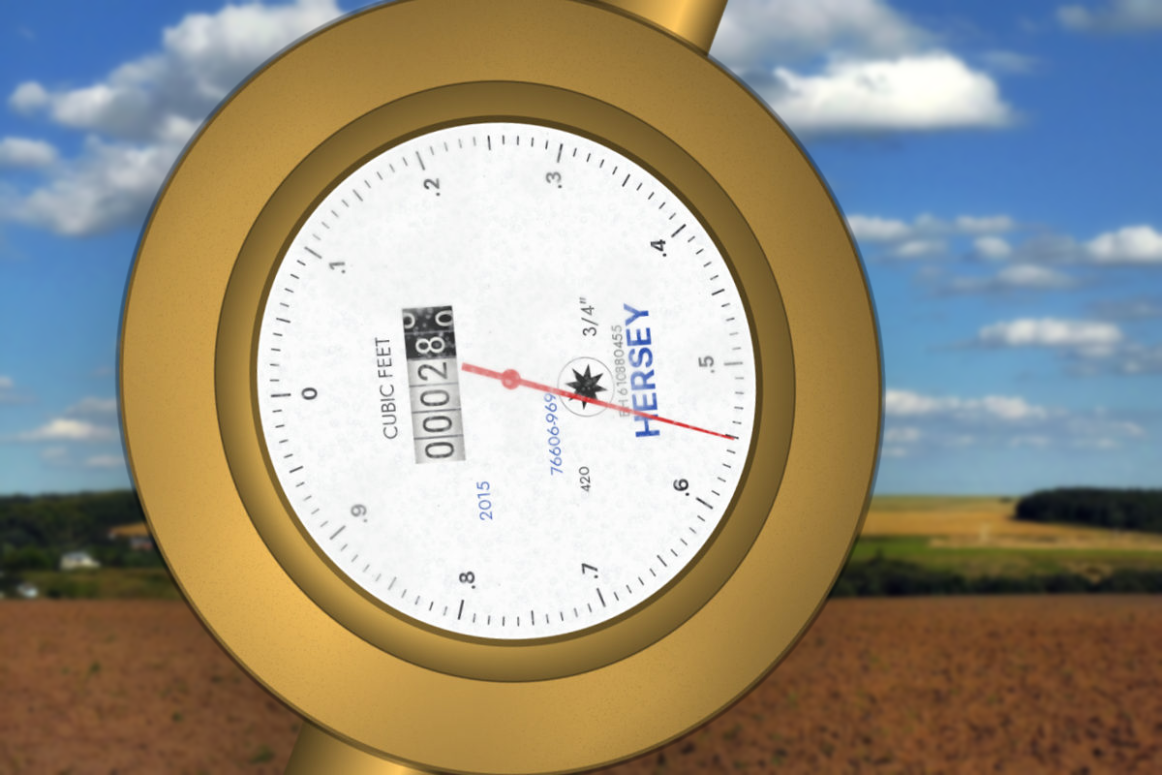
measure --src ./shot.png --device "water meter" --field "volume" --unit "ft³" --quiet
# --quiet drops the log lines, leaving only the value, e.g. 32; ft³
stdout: 288.55; ft³
